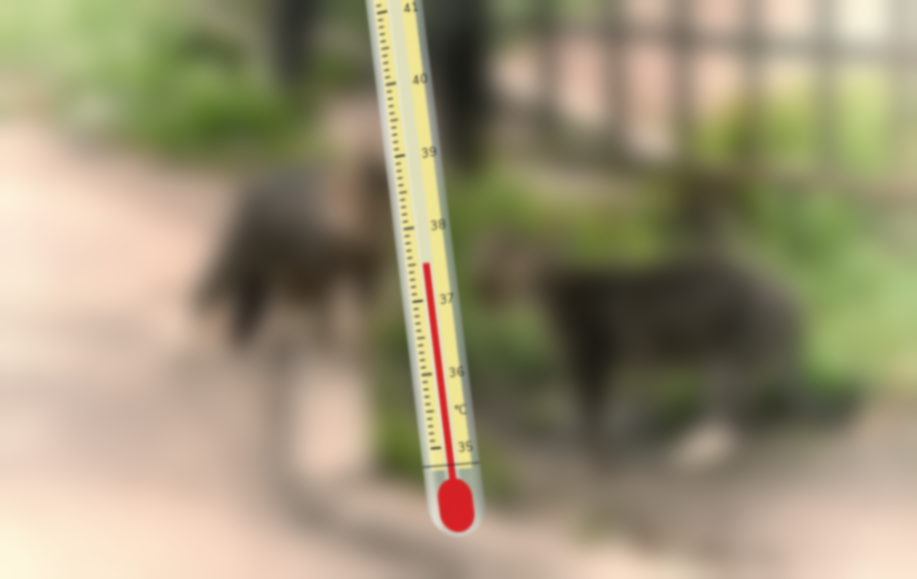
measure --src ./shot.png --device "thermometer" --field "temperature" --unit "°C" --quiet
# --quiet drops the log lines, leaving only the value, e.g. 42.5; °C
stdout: 37.5; °C
